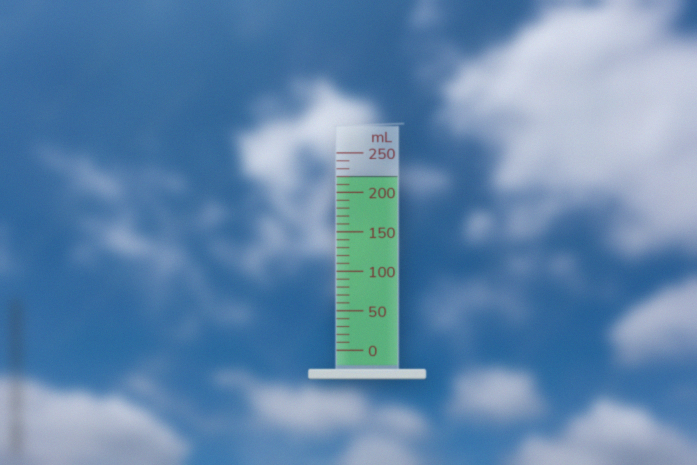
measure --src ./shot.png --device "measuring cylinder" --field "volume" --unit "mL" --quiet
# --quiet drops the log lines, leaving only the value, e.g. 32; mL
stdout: 220; mL
